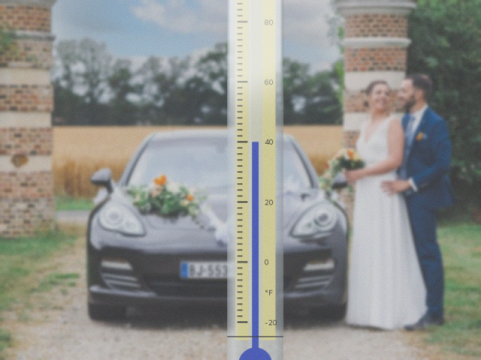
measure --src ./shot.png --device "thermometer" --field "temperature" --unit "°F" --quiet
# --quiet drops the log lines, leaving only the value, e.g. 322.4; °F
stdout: 40; °F
